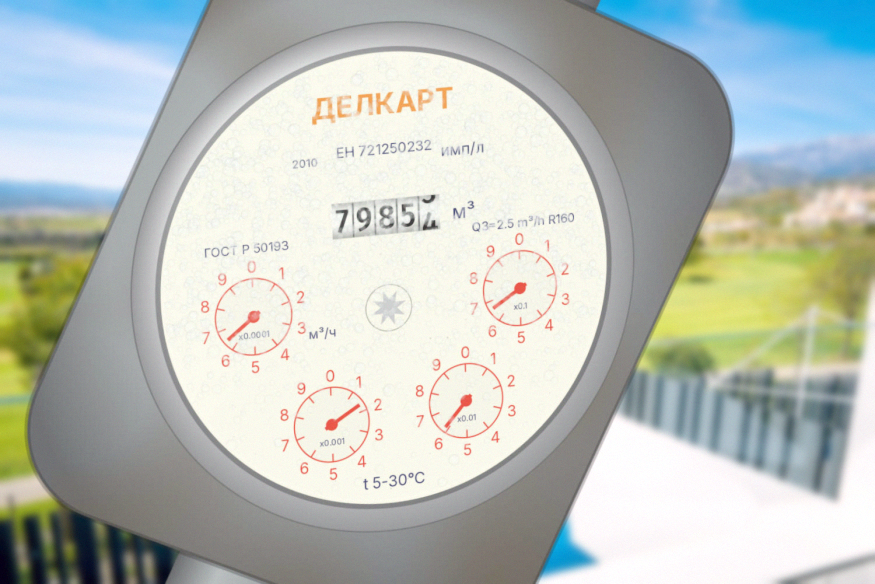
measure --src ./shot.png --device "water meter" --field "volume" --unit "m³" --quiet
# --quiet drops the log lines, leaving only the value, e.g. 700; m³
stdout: 79853.6616; m³
